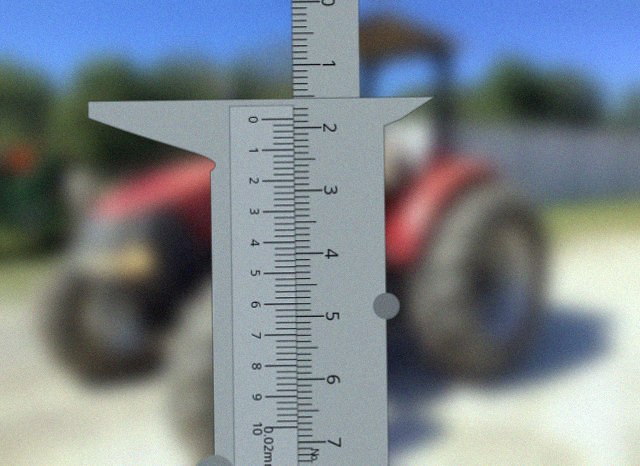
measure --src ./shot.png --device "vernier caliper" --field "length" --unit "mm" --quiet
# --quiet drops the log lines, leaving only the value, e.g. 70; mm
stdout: 18.6; mm
